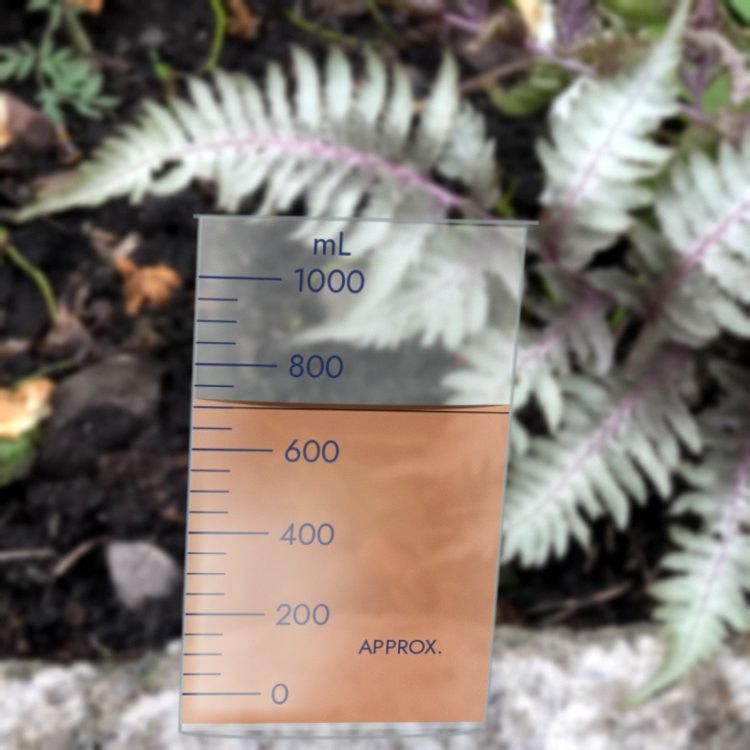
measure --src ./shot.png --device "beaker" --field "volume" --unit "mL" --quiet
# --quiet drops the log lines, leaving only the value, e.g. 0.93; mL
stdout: 700; mL
